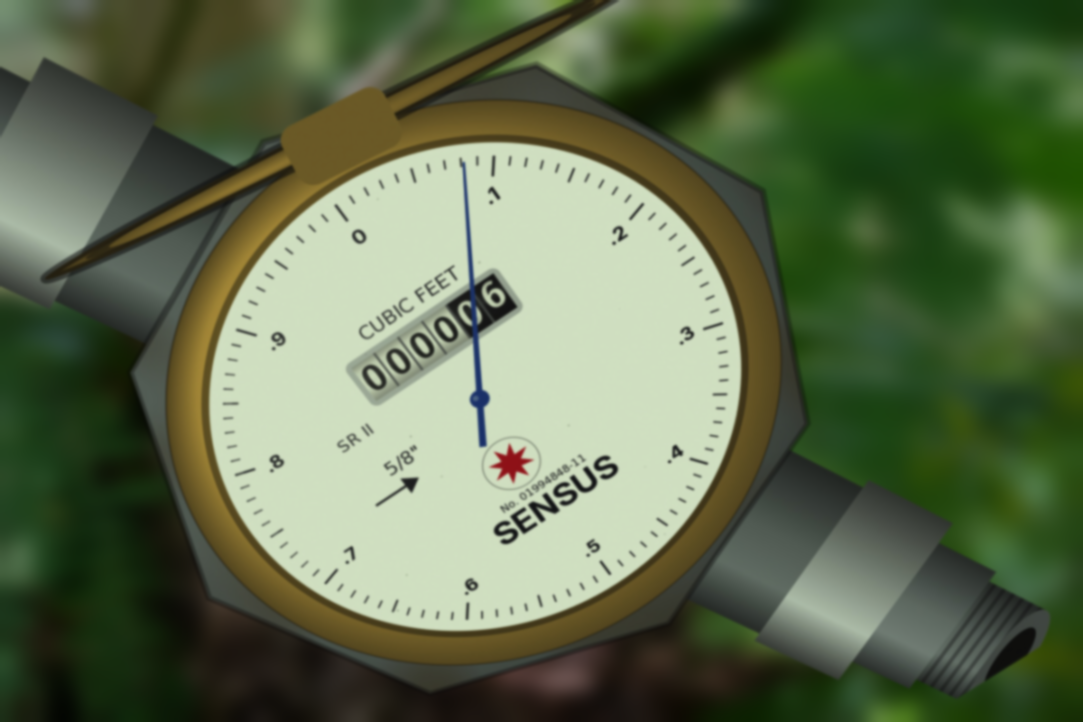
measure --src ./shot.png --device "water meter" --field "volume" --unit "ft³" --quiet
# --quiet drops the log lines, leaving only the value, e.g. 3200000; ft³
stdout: 6.08; ft³
